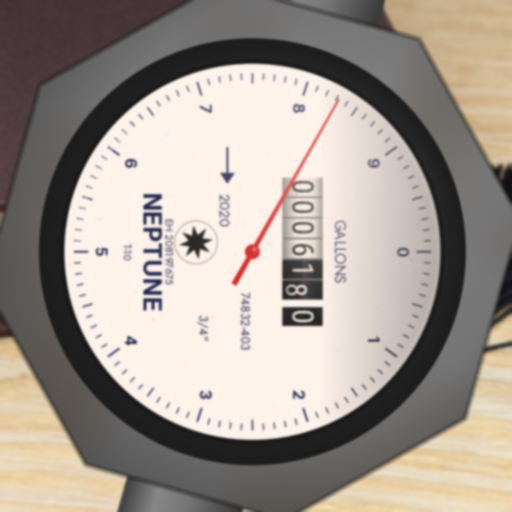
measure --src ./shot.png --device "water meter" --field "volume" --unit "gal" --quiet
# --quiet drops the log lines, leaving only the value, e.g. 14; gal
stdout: 6178.3; gal
